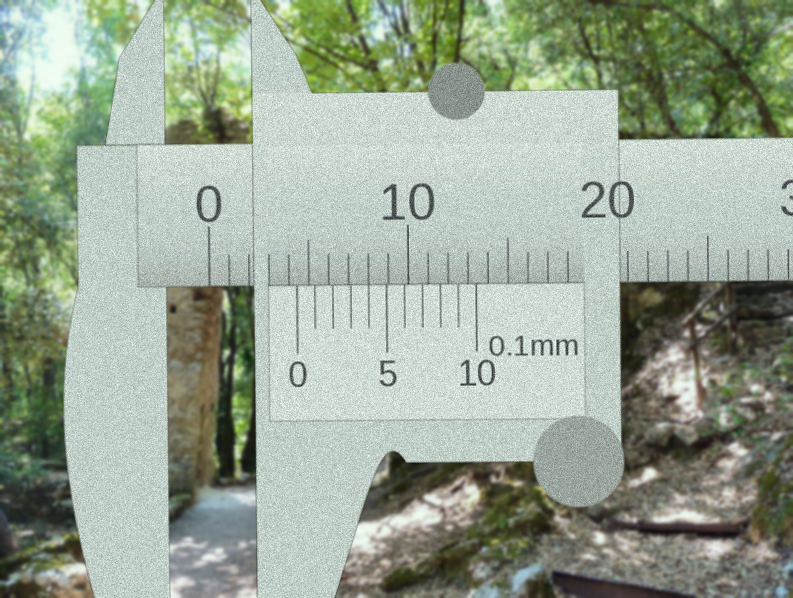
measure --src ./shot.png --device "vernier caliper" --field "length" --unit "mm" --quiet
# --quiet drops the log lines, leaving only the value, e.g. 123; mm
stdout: 4.4; mm
